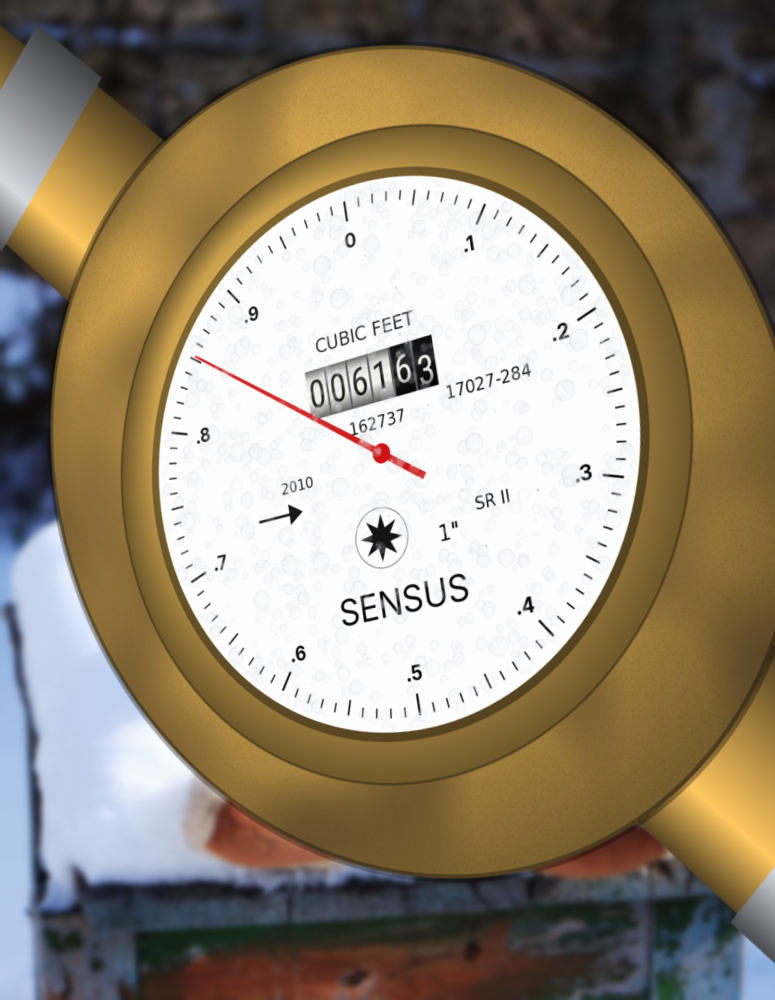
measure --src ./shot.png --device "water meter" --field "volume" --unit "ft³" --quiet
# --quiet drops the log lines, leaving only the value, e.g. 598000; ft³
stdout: 6162.85; ft³
